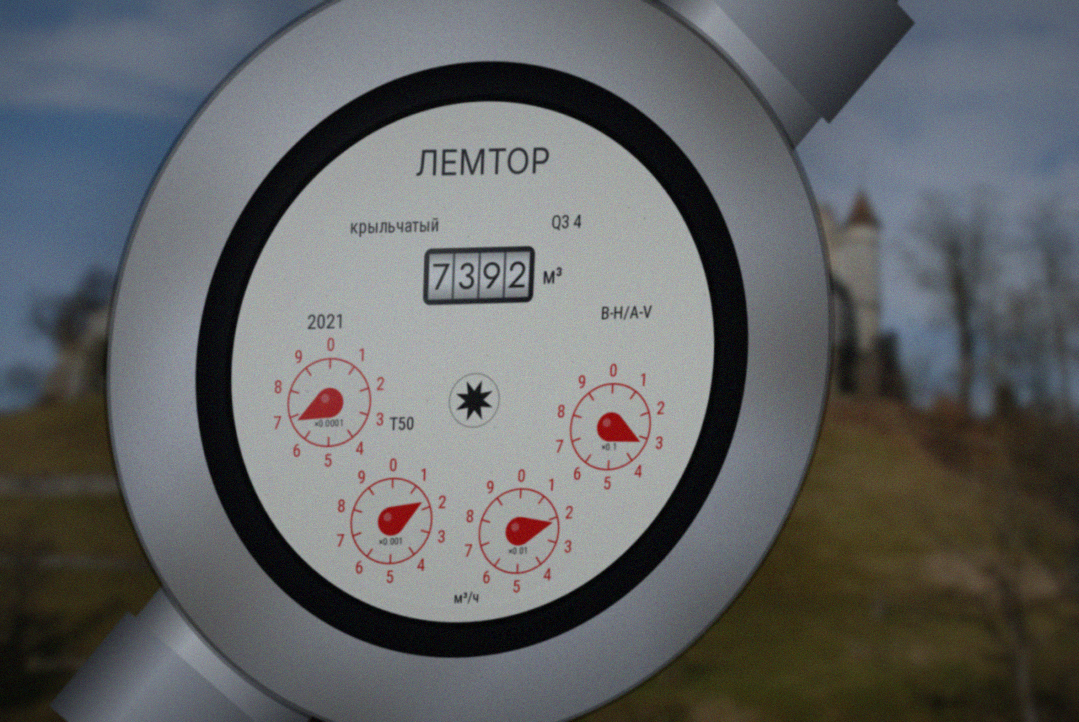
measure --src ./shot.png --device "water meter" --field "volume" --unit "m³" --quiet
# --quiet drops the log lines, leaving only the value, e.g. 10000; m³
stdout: 7392.3216; m³
